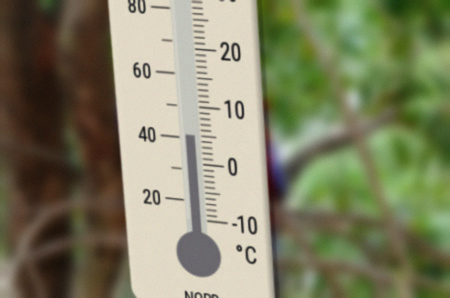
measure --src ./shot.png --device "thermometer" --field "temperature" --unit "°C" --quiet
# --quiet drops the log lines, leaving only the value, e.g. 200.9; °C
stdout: 5; °C
